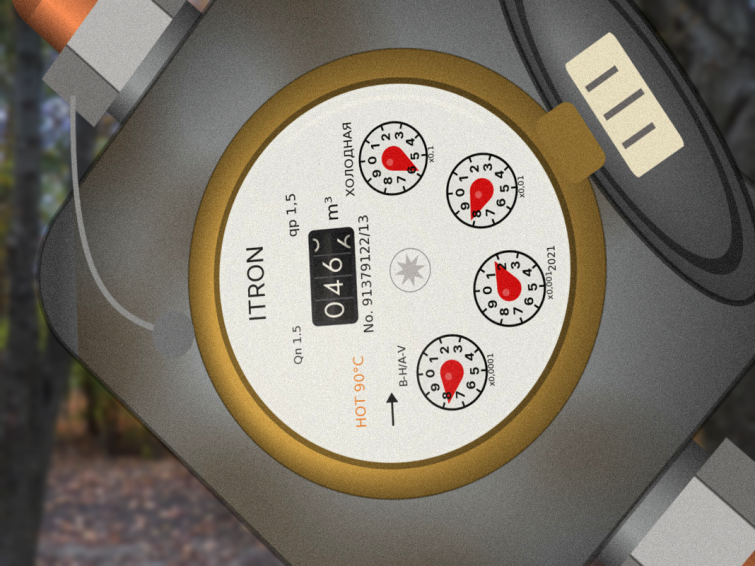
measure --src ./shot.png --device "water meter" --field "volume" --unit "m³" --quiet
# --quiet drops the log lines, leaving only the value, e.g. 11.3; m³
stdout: 465.5817; m³
